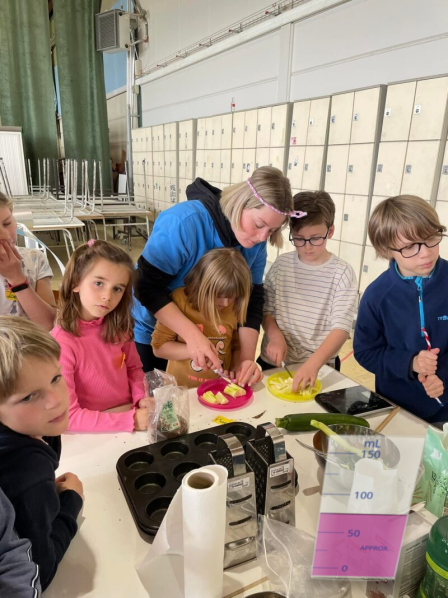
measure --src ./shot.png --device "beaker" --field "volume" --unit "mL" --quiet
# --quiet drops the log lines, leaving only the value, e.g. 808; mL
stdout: 75; mL
